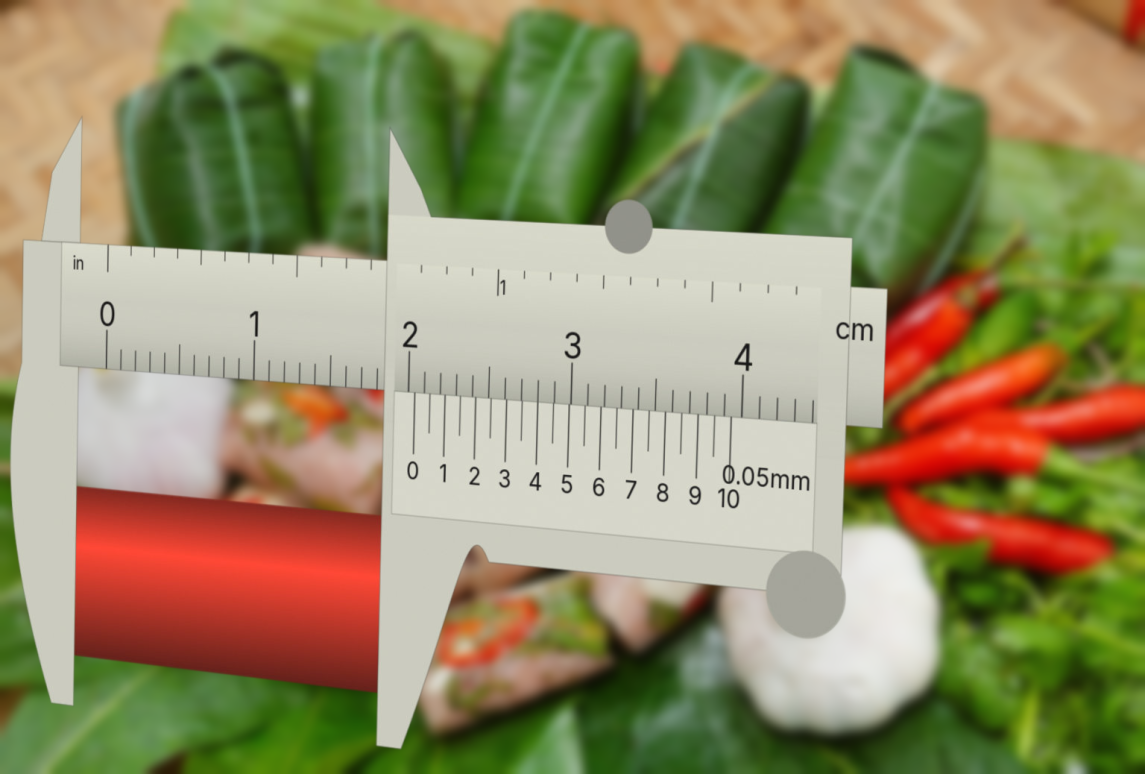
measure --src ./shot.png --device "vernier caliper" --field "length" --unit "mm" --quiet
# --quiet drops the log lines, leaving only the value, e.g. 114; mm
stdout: 20.4; mm
